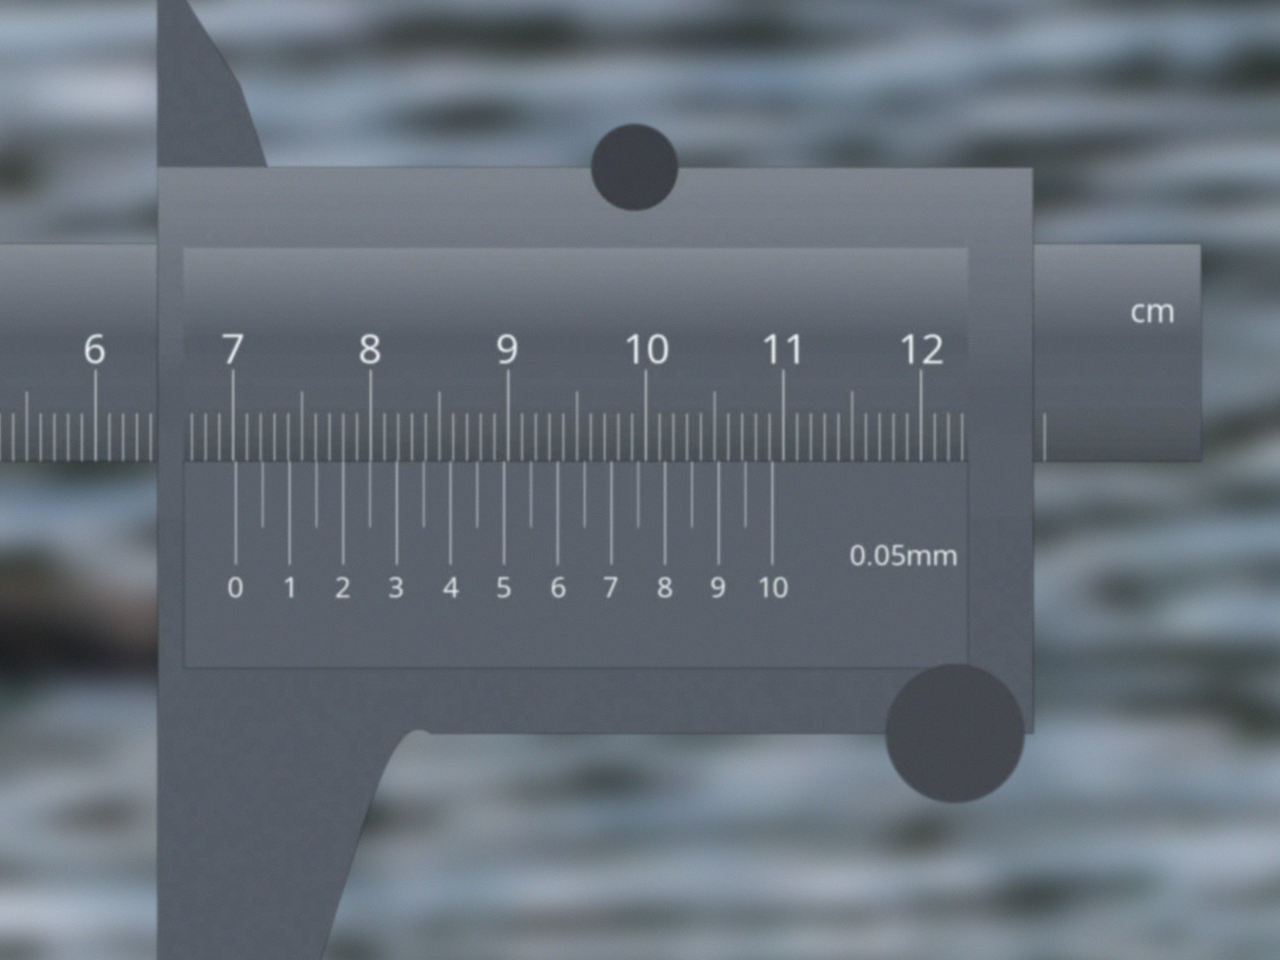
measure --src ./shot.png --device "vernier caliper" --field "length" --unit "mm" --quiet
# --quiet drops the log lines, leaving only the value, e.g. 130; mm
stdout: 70.2; mm
